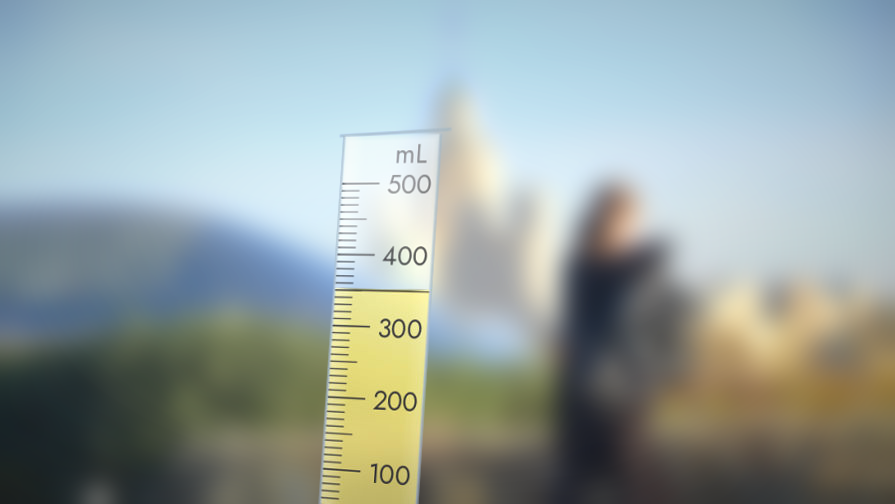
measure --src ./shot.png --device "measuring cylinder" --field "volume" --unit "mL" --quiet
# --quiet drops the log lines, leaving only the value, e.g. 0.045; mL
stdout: 350; mL
